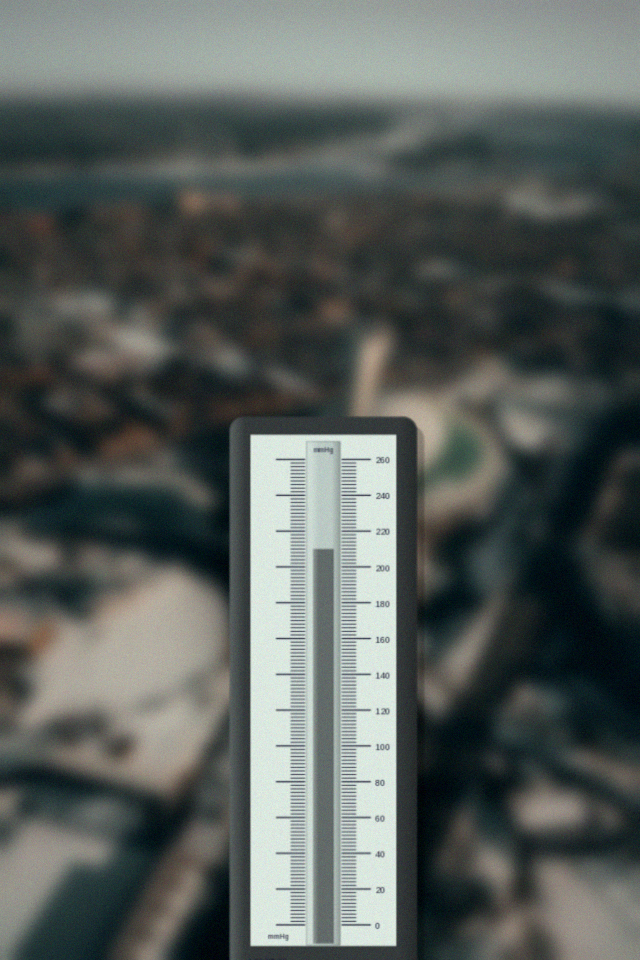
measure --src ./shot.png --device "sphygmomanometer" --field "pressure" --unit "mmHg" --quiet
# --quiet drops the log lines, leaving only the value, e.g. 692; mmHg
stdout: 210; mmHg
